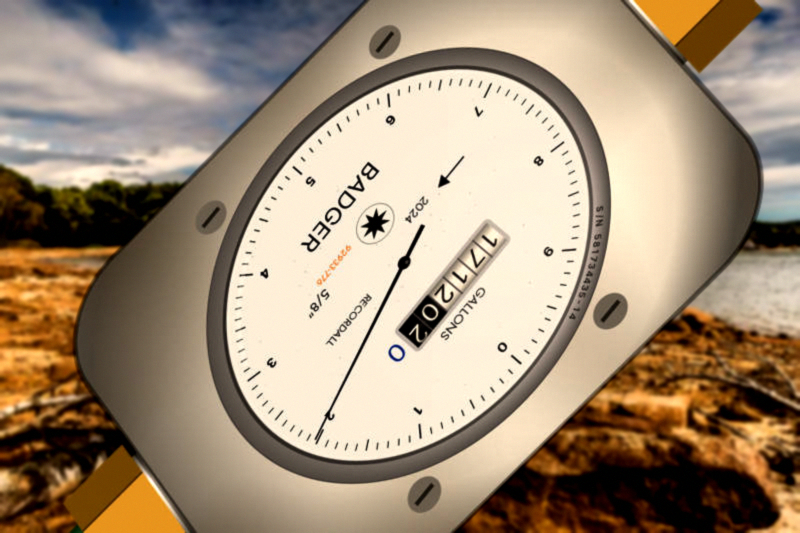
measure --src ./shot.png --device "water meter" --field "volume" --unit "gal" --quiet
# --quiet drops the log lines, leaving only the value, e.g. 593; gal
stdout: 1712022.0; gal
